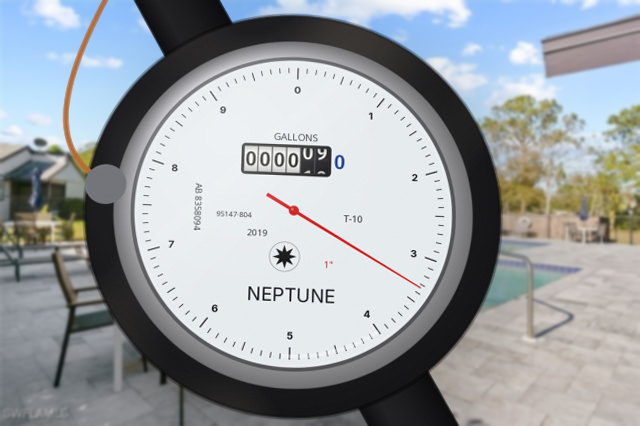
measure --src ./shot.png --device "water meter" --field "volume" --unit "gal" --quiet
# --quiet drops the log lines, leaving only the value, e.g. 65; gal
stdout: 93.3; gal
